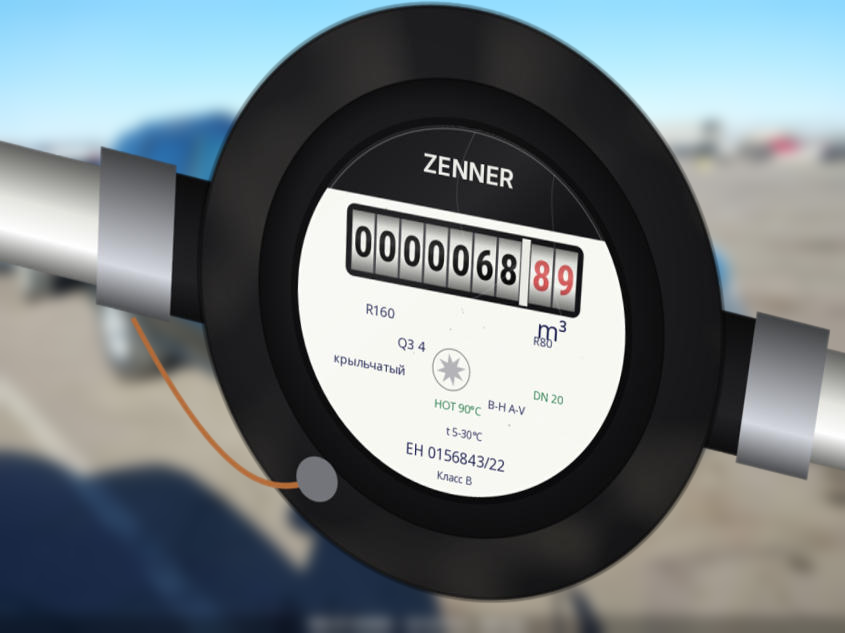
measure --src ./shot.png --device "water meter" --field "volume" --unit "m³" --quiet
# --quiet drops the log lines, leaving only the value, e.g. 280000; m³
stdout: 68.89; m³
